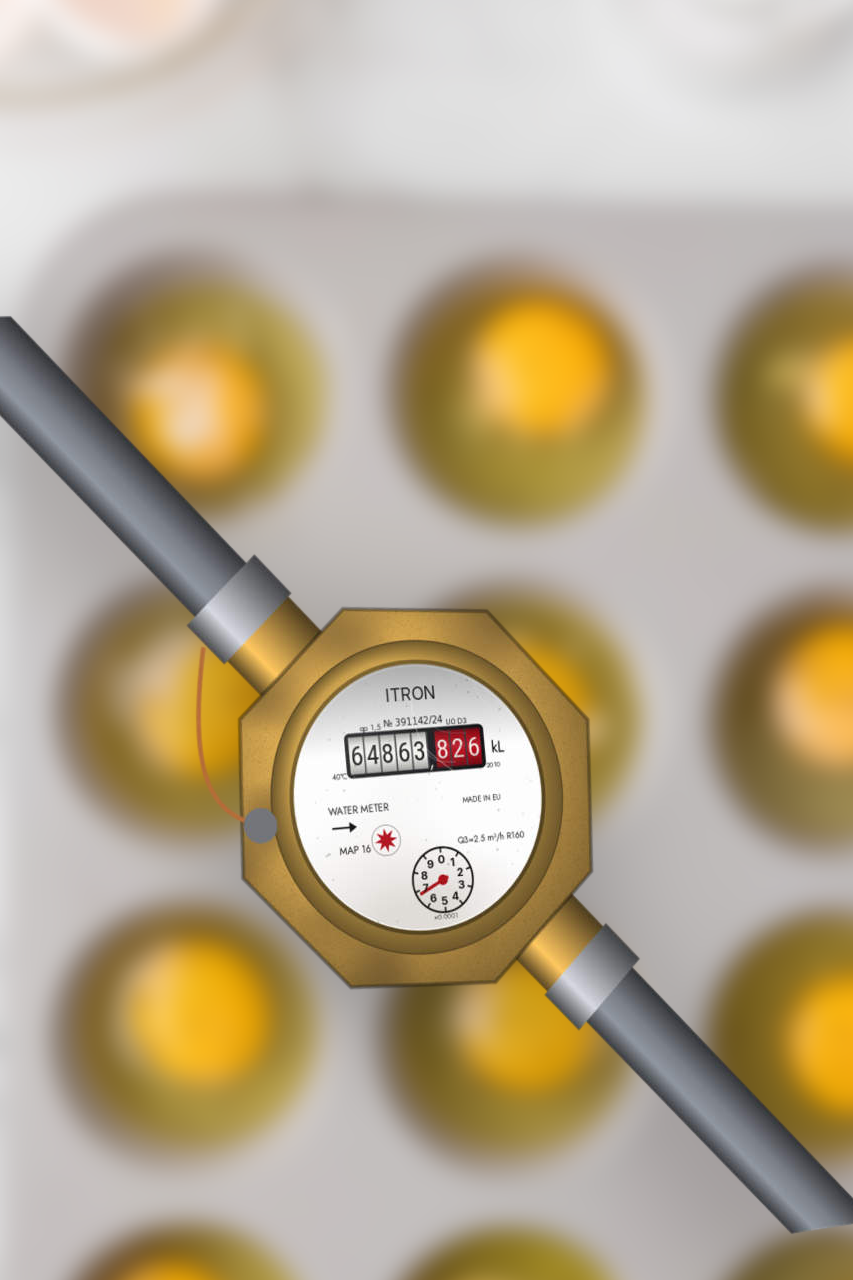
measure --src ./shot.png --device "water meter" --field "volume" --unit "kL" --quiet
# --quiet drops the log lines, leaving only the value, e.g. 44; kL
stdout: 64863.8266; kL
